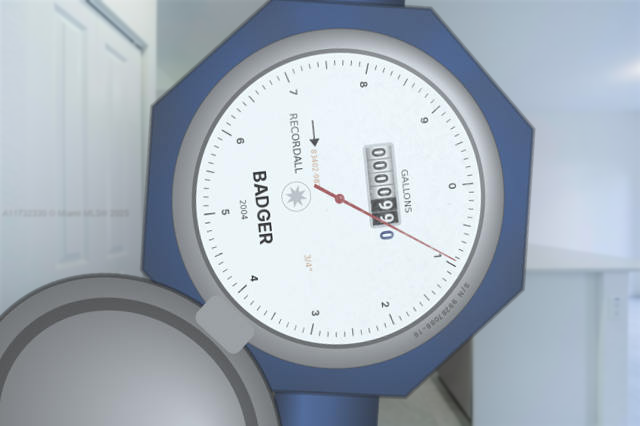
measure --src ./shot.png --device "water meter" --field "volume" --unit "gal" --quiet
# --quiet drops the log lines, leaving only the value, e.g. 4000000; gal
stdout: 990.9; gal
